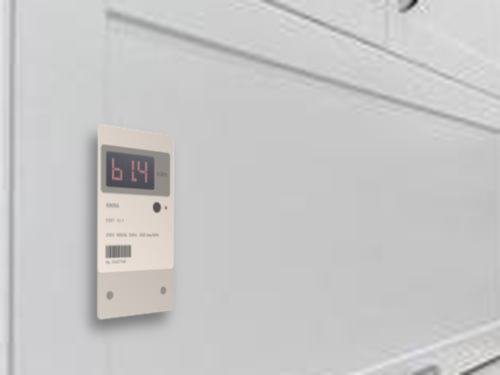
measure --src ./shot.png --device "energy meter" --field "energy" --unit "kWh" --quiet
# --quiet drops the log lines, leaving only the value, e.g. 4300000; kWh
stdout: 61.4; kWh
